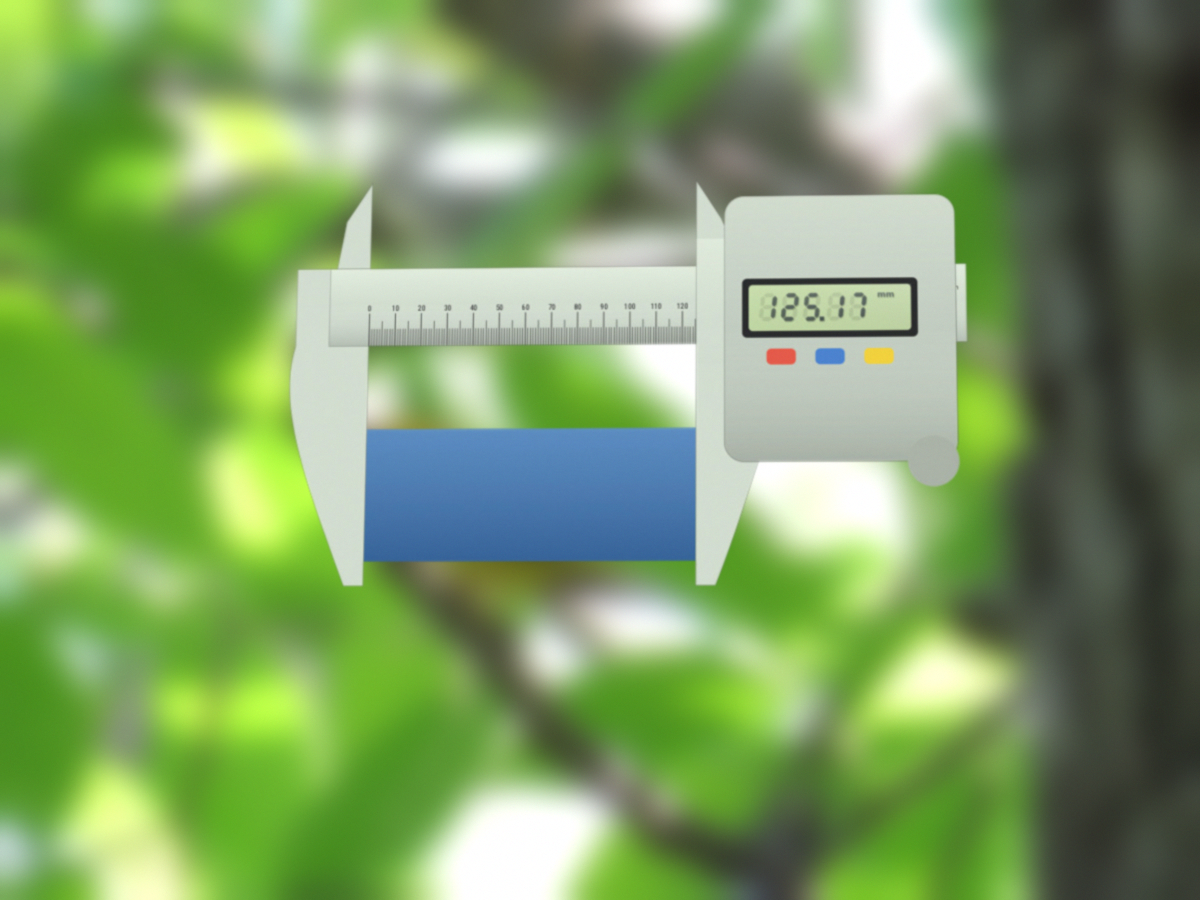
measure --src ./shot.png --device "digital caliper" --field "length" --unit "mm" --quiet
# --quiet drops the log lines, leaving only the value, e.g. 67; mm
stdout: 125.17; mm
